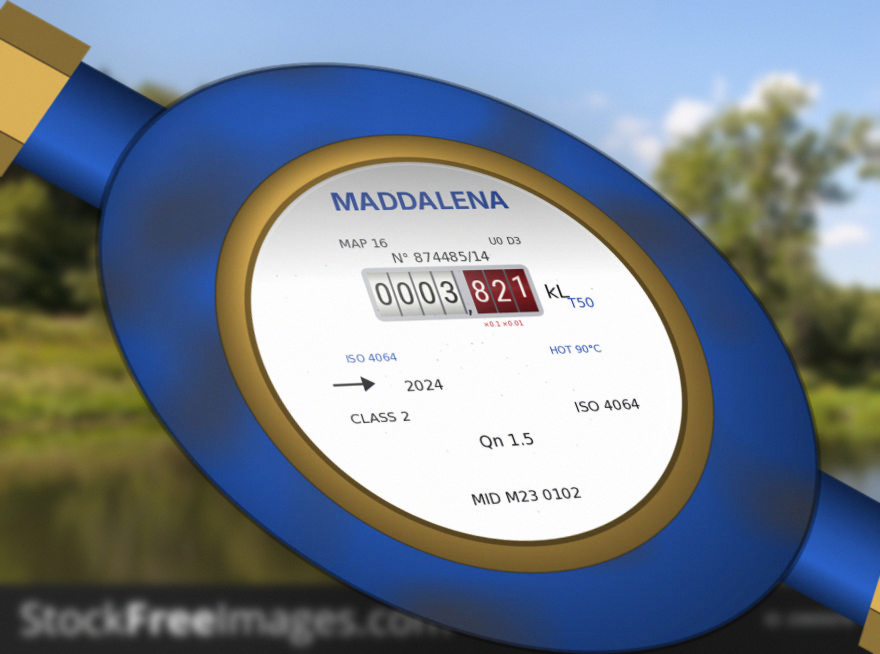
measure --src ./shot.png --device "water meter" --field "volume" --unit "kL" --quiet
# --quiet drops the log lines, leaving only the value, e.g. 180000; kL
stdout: 3.821; kL
